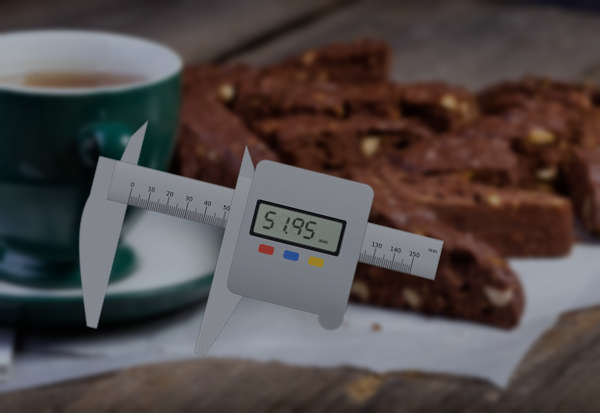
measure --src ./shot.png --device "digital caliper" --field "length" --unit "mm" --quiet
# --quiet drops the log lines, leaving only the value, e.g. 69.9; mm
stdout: 51.95; mm
